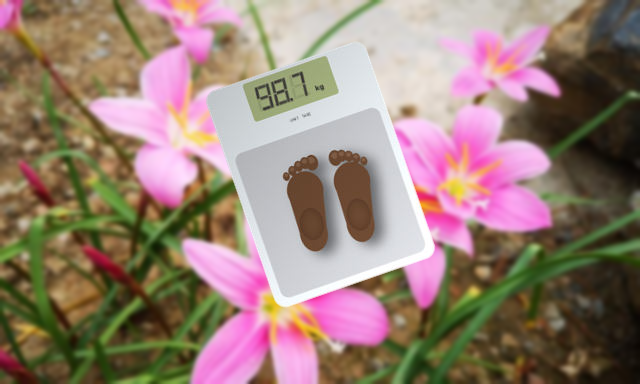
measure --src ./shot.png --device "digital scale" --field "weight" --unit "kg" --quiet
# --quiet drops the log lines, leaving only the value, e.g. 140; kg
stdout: 98.7; kg
